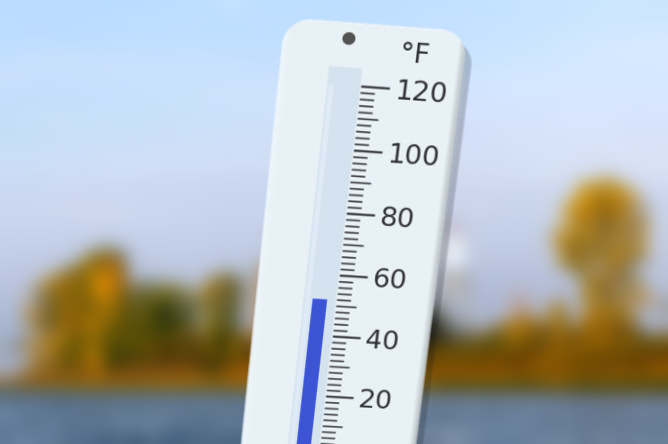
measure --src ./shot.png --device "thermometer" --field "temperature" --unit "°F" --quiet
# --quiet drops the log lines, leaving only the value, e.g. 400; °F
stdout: 52; °F
